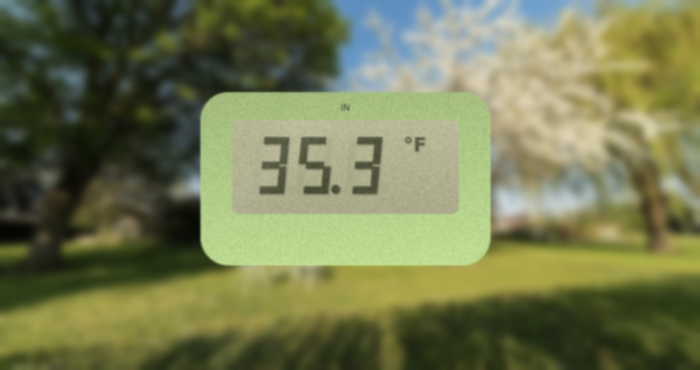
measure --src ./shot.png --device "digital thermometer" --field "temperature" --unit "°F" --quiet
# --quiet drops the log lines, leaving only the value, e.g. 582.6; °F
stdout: 35.3; °F
